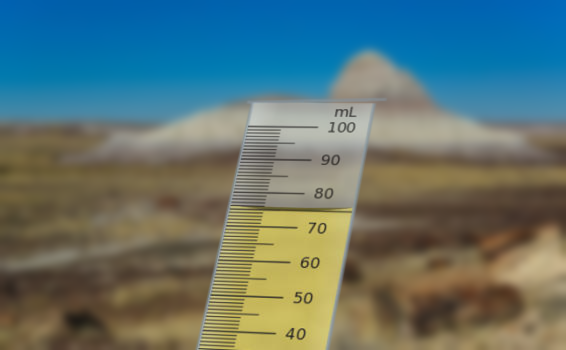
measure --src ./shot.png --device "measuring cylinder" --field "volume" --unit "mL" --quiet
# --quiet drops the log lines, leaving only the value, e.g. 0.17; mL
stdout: 75; mL
